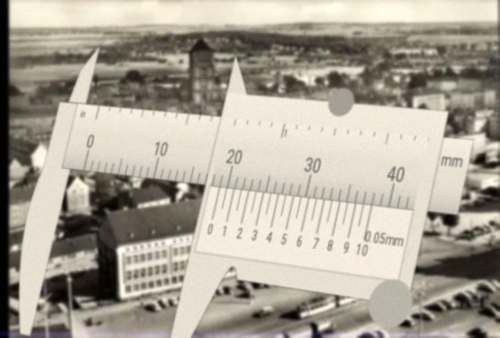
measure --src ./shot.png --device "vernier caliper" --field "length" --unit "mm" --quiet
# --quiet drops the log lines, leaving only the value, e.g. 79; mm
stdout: 19.0; mm
